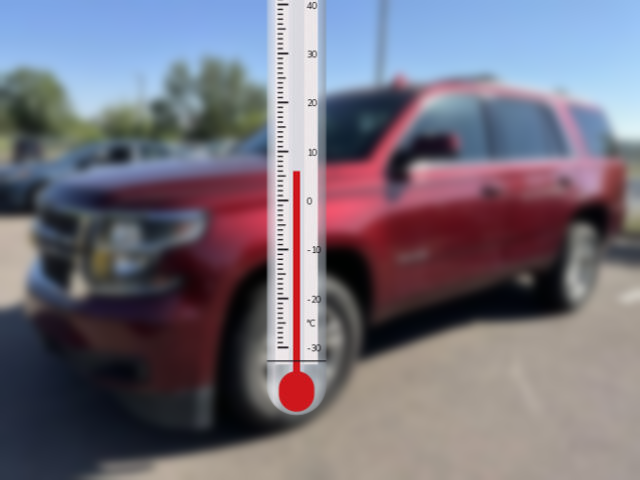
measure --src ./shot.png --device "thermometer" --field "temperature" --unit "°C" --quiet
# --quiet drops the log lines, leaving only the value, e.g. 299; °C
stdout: 6; °C
